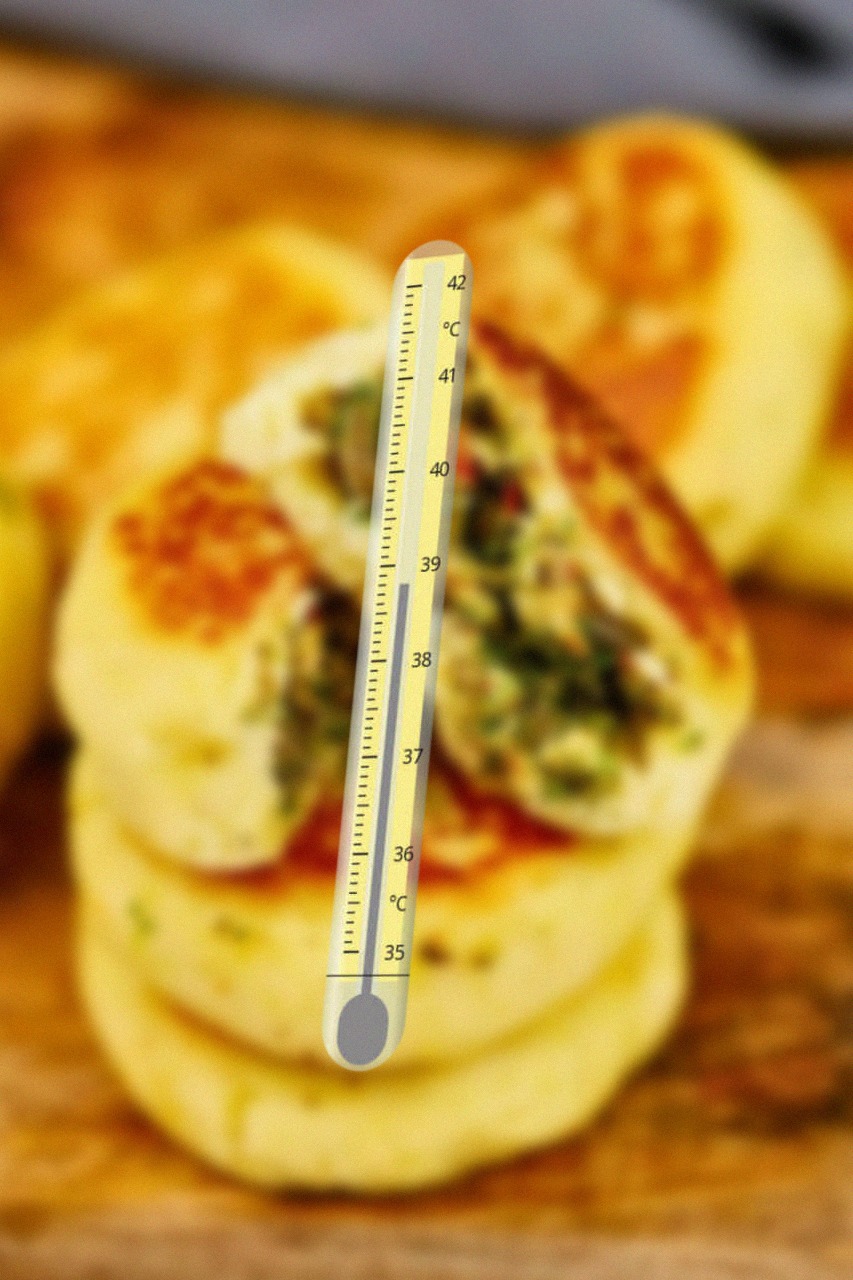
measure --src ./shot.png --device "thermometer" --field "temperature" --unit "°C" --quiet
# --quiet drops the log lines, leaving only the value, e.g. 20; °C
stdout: 38.8; °C
